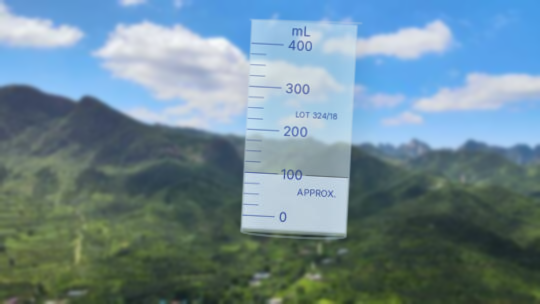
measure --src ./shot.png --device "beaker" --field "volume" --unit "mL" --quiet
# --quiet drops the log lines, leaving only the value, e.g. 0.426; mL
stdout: 100; mL
